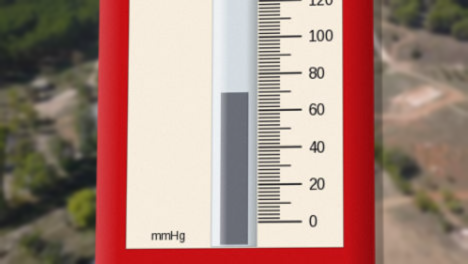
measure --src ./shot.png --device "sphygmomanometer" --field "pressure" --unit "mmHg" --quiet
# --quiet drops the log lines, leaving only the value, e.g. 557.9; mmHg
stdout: 70; mmHg
